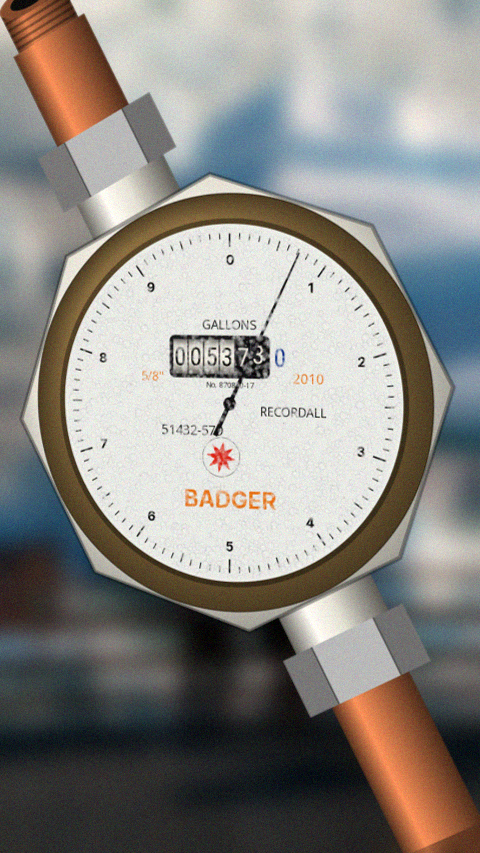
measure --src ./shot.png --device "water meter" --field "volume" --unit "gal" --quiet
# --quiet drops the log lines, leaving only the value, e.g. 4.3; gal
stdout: 53730.7; gal
